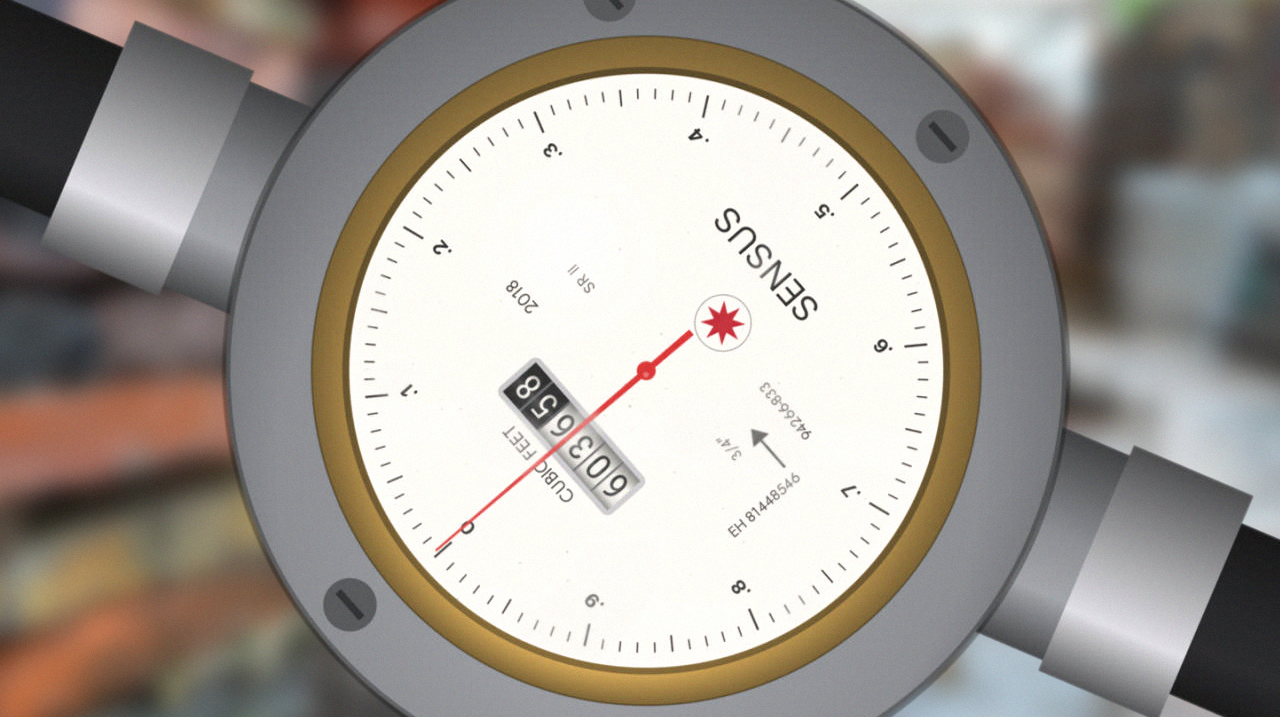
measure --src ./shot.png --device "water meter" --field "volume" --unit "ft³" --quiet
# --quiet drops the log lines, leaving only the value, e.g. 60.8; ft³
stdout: 603658.00; ft³
